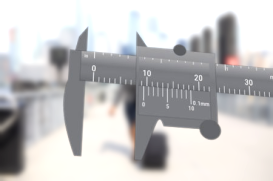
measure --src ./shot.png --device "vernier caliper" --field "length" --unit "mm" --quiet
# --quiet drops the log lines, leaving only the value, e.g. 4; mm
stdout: 9.4; mm
